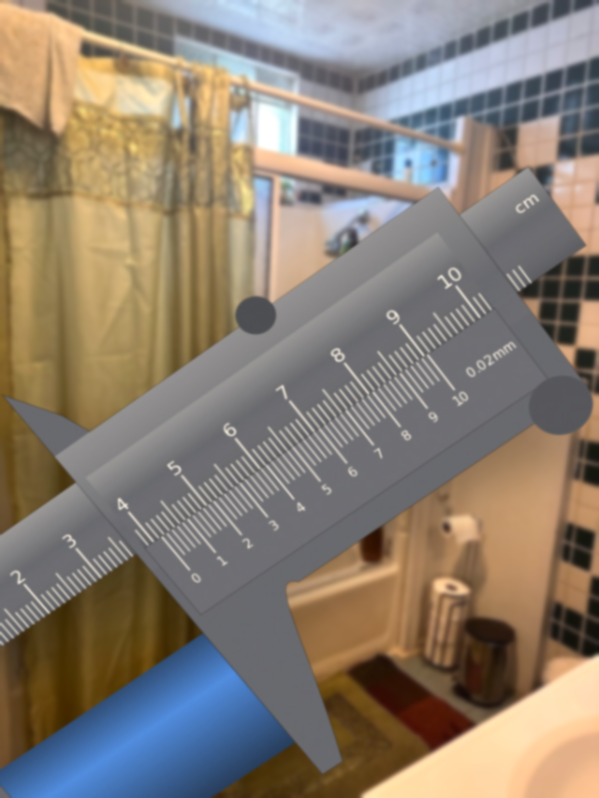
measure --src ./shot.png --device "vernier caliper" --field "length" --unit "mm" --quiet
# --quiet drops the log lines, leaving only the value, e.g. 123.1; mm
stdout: 41.5; mm
